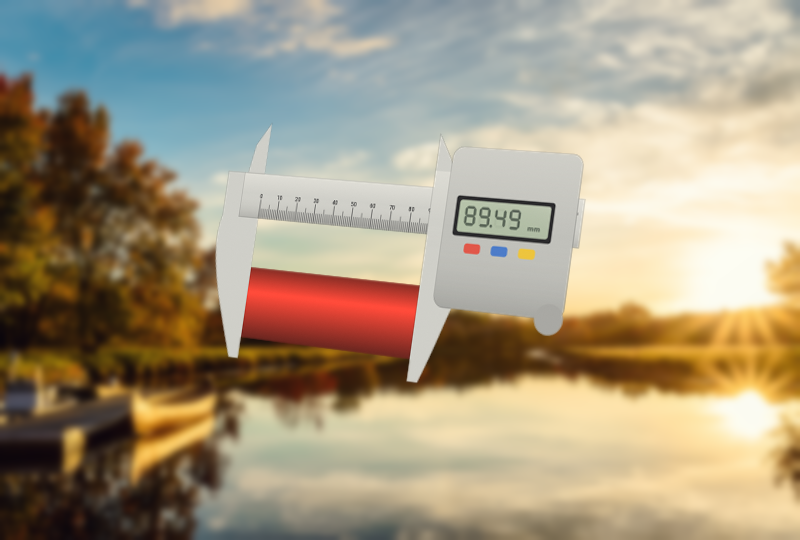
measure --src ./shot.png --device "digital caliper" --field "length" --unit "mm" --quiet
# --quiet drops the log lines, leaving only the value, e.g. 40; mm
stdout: 89.49; mm
